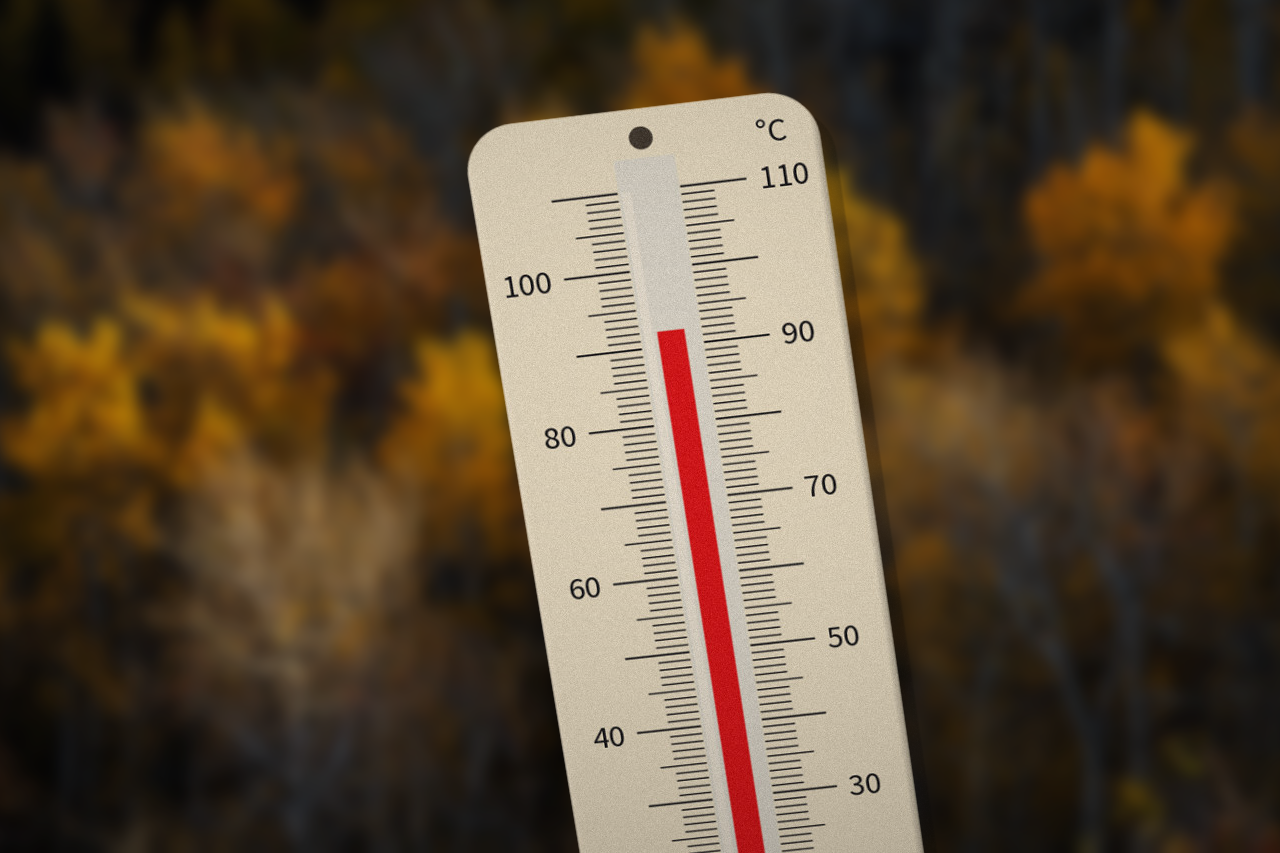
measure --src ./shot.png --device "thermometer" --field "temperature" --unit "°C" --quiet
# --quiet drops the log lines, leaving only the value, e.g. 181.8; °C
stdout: 92; °C
